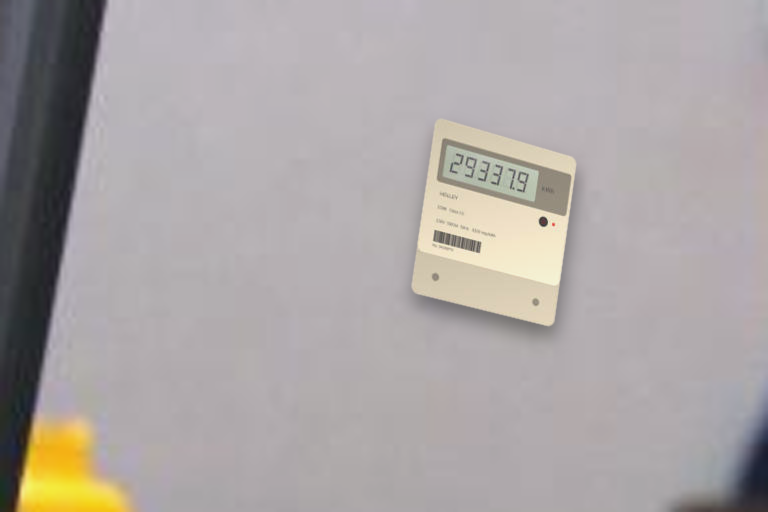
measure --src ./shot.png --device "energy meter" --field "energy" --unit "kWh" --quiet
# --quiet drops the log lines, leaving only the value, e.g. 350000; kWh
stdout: 29337.9; kWh
